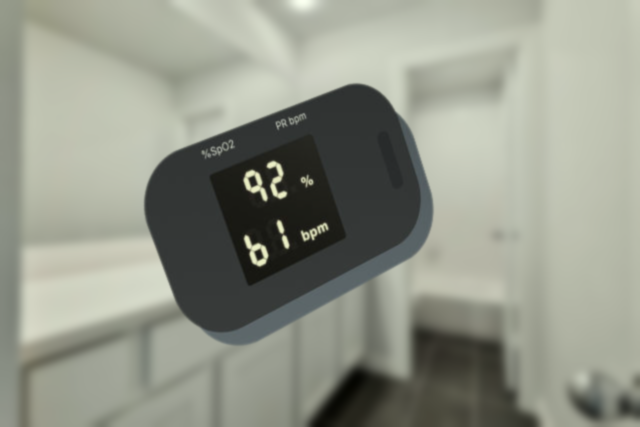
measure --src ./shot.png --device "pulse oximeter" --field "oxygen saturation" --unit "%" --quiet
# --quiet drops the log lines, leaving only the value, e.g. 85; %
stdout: 92; %
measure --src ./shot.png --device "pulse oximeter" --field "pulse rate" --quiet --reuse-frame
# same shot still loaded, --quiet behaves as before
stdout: 61; bpm
